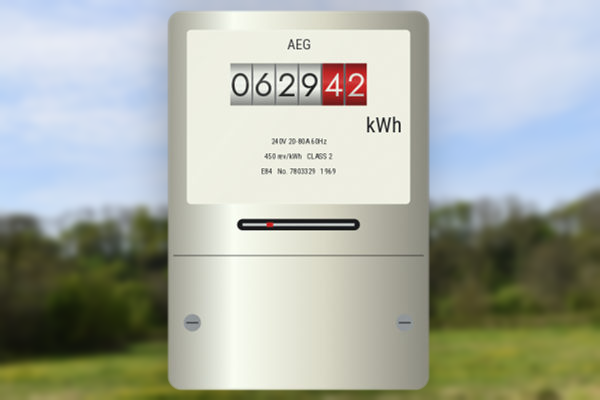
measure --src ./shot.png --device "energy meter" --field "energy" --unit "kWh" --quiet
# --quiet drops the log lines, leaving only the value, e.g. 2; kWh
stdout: 629.42; kWh
